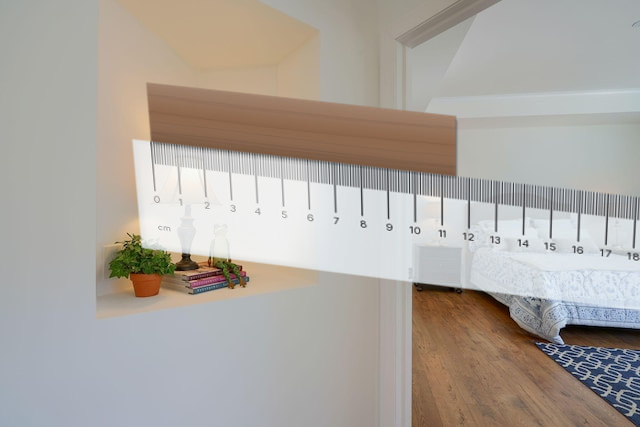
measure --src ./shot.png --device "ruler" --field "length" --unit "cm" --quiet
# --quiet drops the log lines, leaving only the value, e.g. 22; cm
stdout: 11.5; cm
